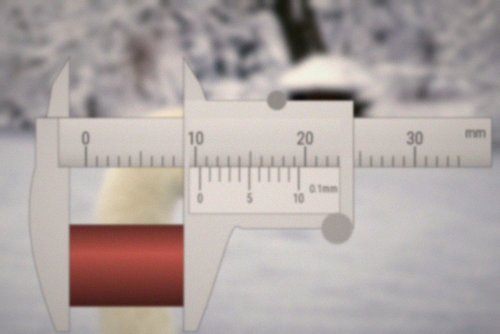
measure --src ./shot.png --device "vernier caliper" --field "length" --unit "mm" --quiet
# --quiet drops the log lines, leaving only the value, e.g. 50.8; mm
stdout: 10.4; mm
